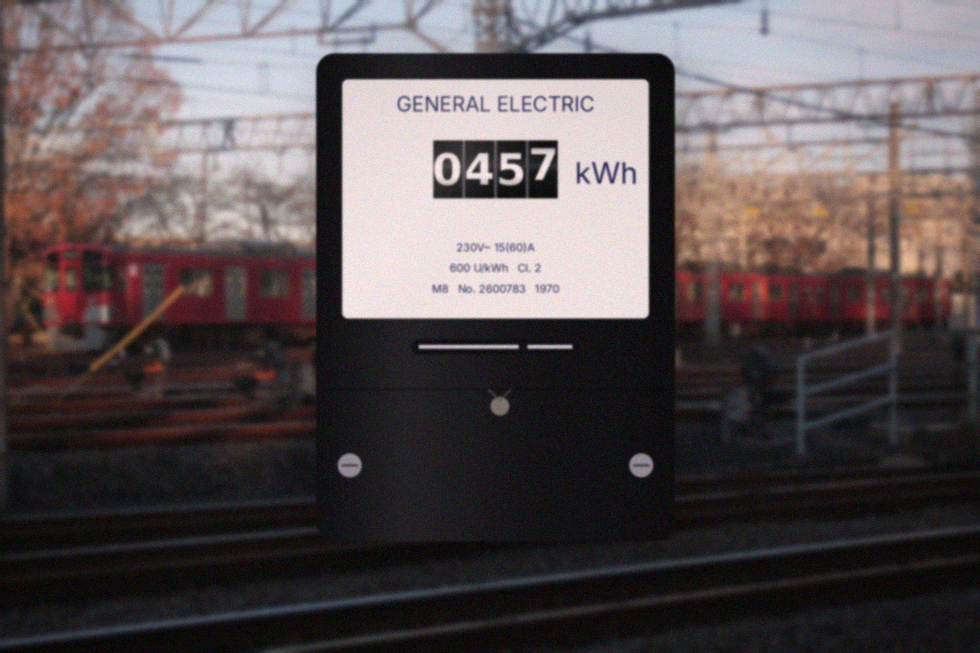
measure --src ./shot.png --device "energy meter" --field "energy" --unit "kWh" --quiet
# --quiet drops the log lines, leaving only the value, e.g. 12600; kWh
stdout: 457; kWh
